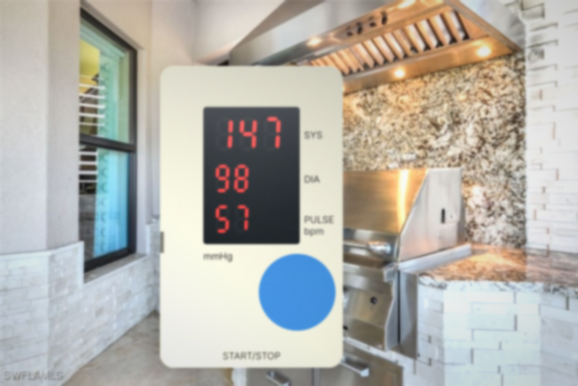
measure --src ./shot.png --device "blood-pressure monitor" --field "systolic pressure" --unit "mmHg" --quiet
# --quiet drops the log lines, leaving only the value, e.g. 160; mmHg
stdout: 147; mmHg
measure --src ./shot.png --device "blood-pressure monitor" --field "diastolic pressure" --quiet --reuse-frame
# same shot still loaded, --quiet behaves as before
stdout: 98; mmHg
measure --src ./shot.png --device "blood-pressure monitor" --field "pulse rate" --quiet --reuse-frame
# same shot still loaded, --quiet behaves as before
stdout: 57; bpm
